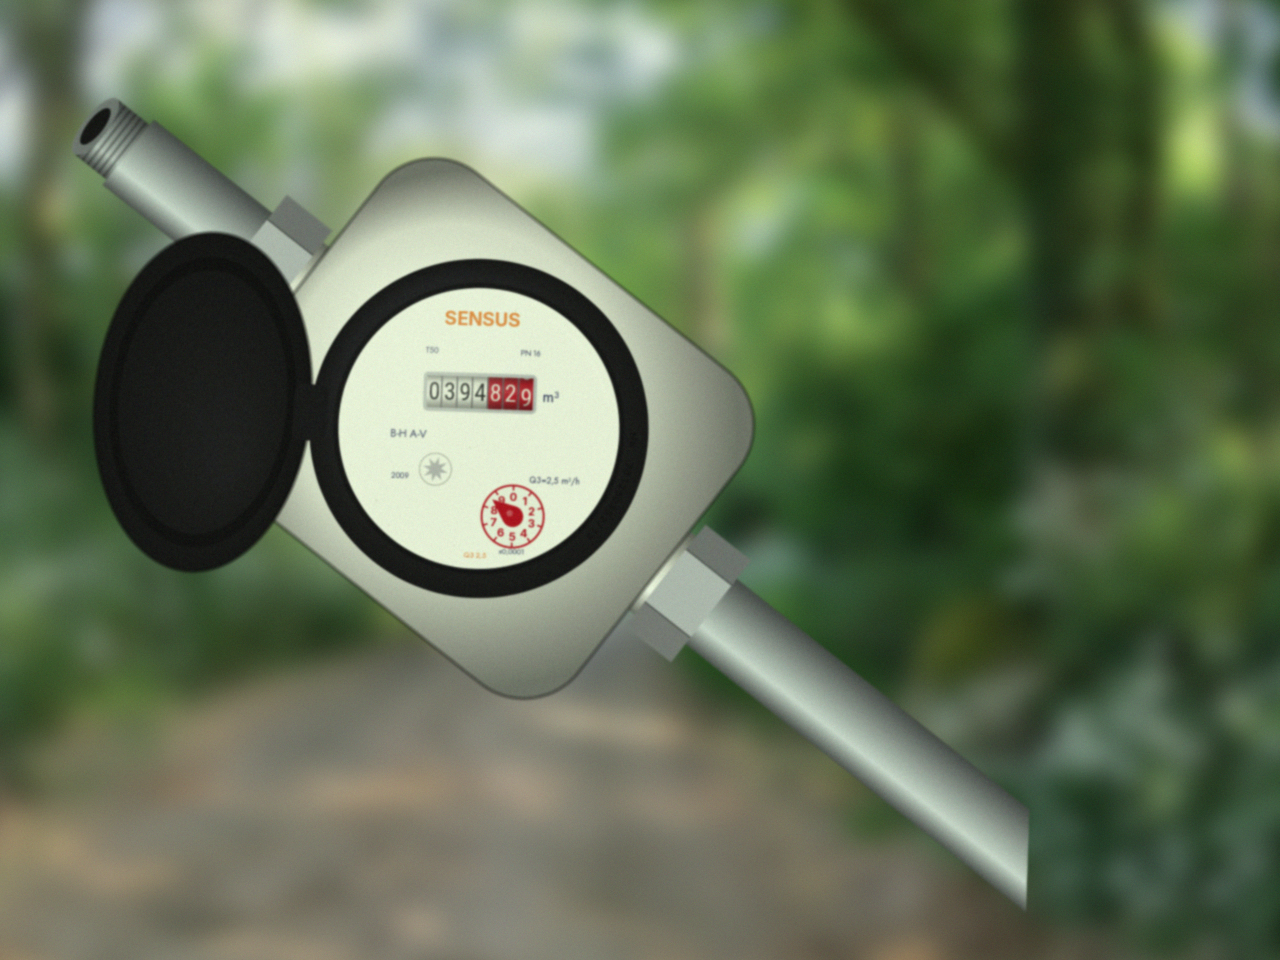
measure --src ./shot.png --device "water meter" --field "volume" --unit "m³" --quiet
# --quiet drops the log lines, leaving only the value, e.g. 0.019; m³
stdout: 394.8288; m³
